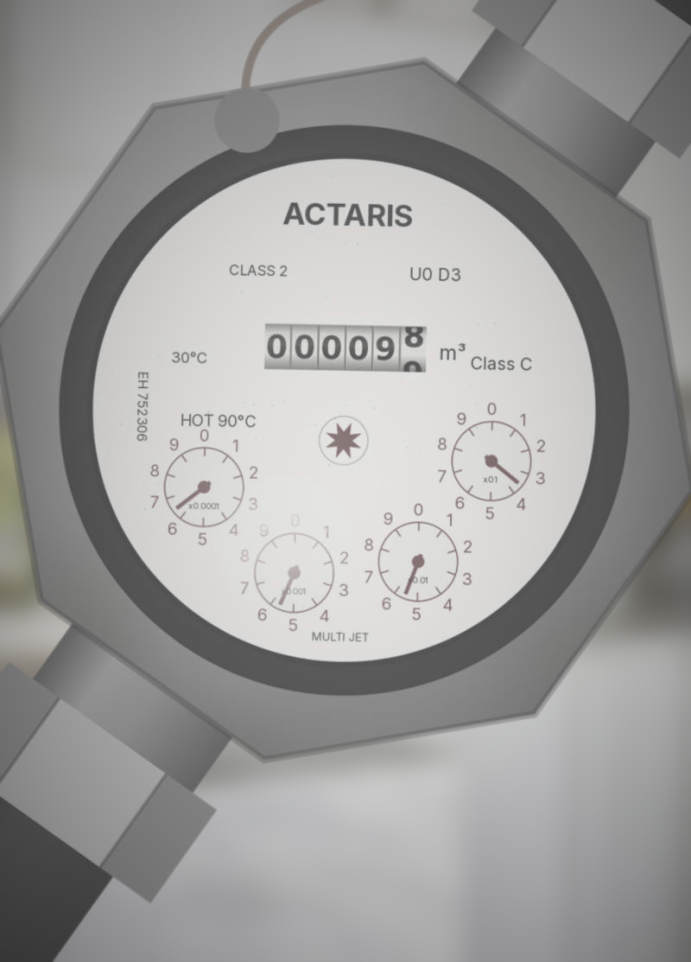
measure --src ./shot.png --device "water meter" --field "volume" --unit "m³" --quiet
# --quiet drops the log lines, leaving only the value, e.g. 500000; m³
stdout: 98.3556; m³
